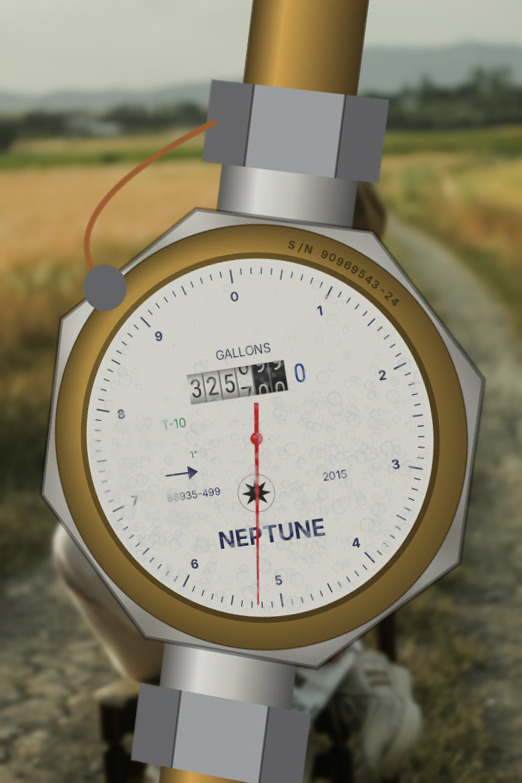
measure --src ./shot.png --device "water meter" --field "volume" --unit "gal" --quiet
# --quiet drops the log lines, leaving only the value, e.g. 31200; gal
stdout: 3256995.2; gal
